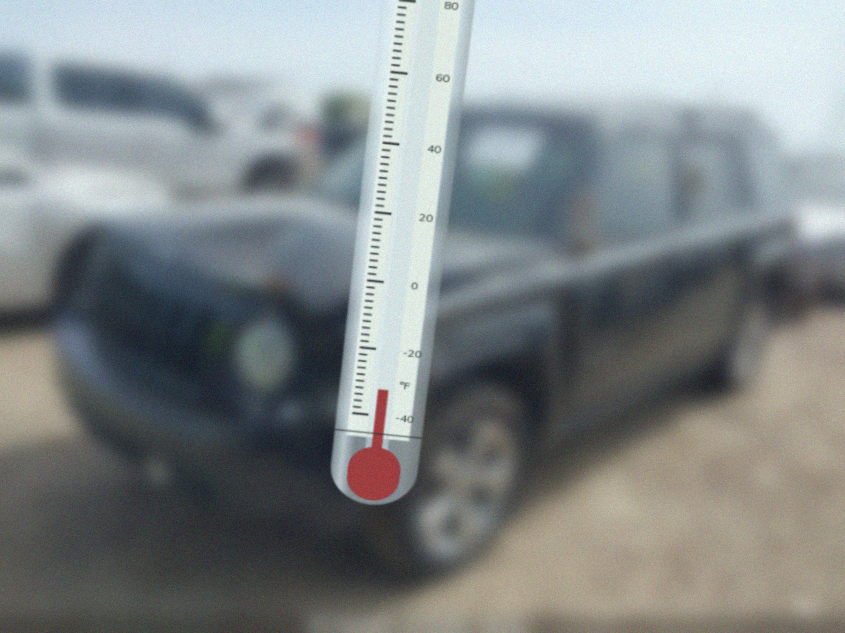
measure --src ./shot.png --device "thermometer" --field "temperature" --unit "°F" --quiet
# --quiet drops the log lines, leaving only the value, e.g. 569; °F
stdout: -32; °F
